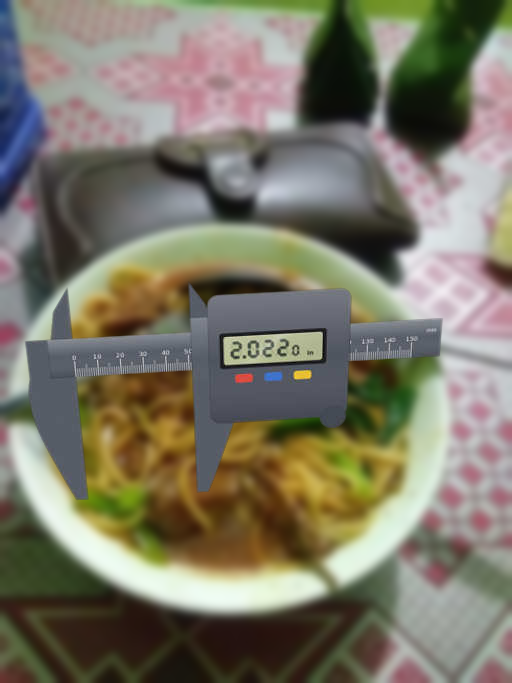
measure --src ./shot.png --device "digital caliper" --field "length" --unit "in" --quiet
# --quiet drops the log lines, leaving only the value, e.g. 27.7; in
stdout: 2.0220; in
